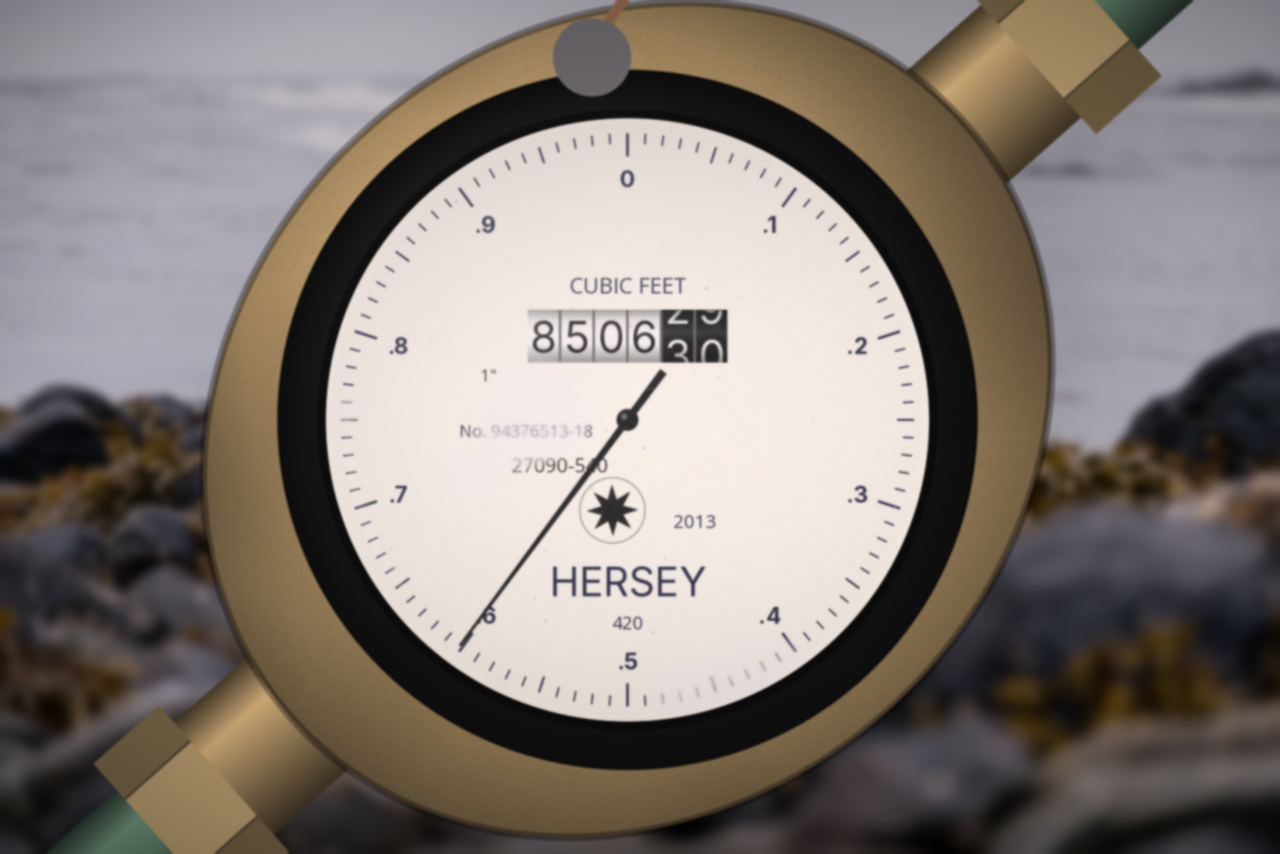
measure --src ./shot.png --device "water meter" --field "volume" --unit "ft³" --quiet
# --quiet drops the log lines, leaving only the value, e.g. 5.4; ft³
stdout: 850629.60; ft³
